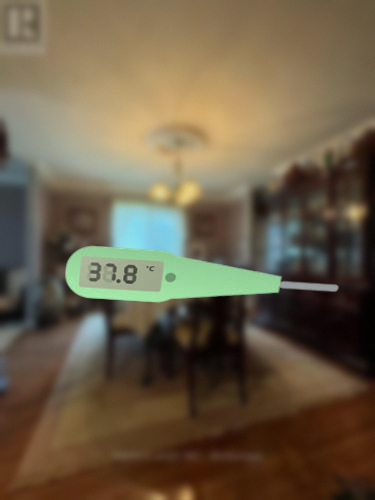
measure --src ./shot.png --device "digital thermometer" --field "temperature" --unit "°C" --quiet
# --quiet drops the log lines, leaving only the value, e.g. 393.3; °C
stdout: 37.8; °C
